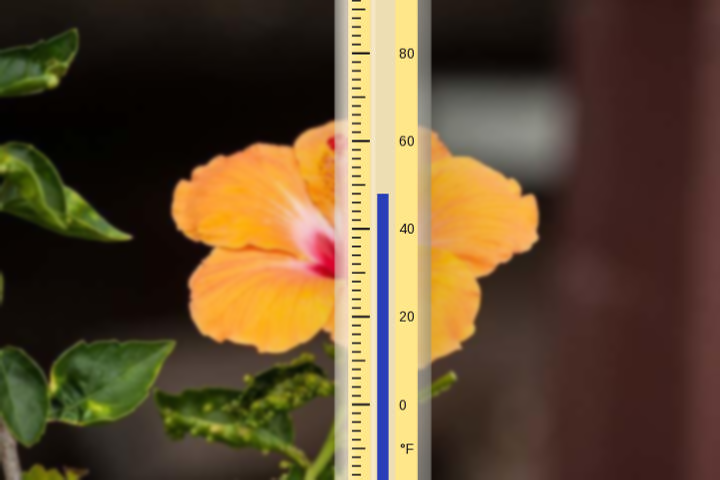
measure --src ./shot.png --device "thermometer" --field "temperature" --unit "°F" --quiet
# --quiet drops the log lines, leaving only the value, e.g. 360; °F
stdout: 48; °F
